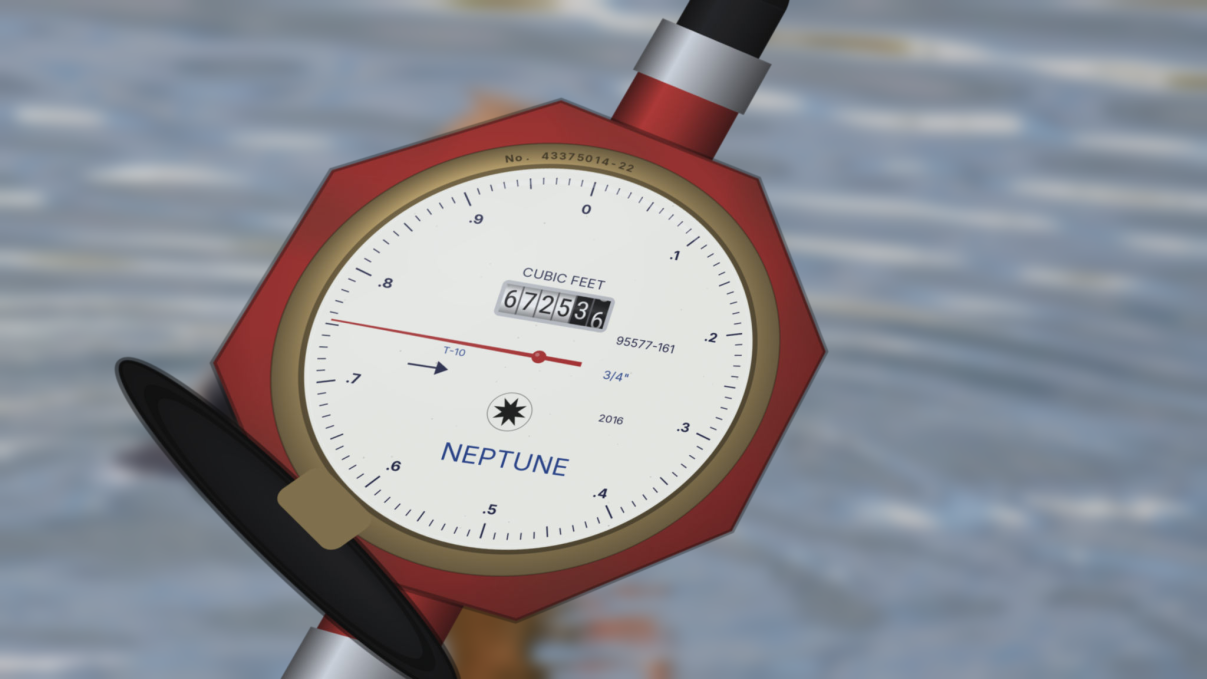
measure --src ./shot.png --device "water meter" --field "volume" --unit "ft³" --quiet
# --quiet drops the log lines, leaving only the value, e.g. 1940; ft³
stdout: 672535.75; ft³
